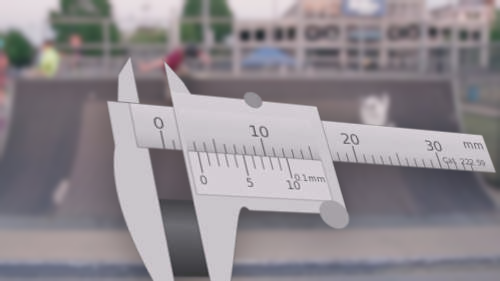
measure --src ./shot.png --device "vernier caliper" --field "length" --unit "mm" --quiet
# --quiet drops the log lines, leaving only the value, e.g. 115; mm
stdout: 3.2; mm
